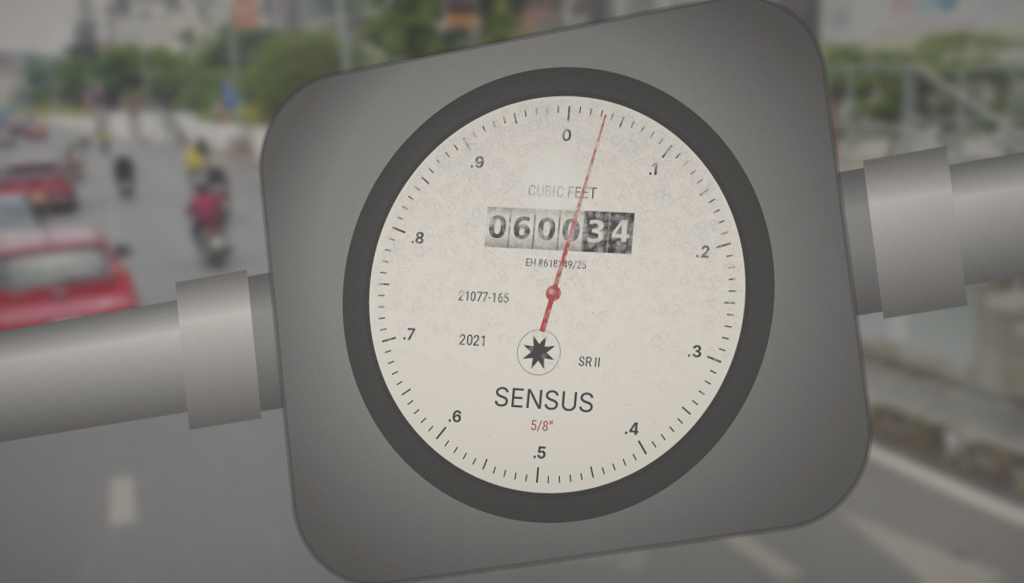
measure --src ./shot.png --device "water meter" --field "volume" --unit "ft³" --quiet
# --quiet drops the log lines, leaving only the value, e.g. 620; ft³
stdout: 60034.03; ft³
